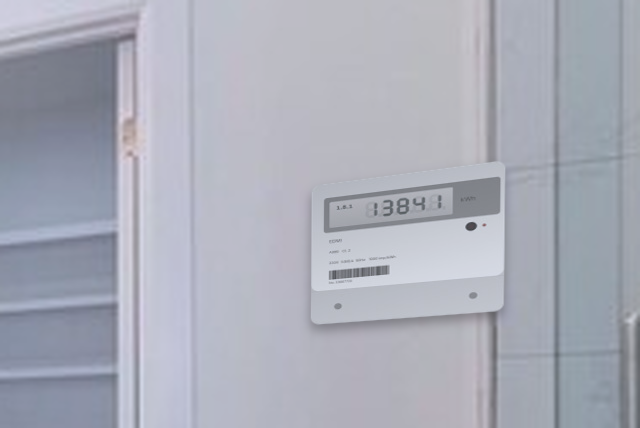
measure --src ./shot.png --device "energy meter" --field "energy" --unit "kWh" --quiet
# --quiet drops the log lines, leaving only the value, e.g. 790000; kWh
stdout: 13841; kWh
